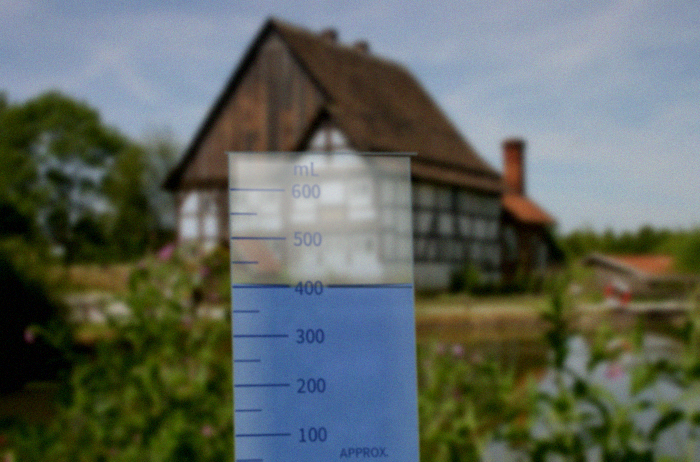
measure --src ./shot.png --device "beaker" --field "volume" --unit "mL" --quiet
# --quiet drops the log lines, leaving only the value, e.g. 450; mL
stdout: 400; mL
